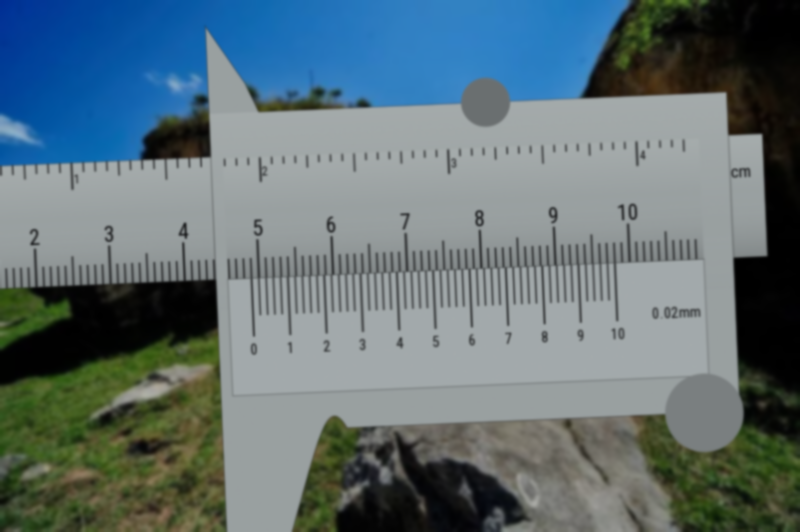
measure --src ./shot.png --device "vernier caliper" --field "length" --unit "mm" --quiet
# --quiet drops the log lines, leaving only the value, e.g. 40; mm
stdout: 49.0; mm
